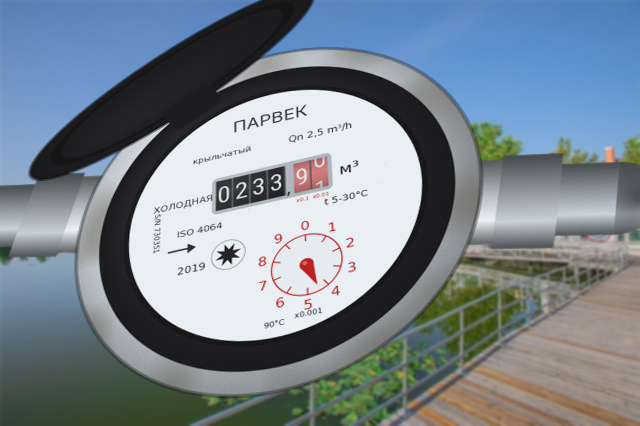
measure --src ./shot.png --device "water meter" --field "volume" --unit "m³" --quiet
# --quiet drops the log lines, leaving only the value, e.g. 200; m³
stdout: 233.904; m³
